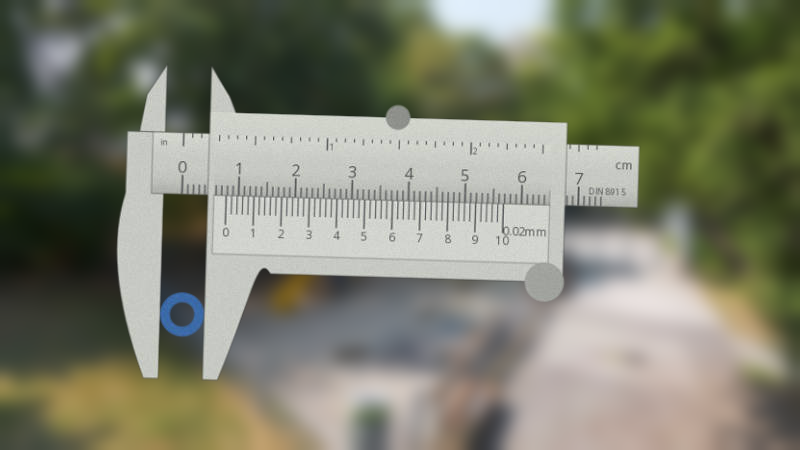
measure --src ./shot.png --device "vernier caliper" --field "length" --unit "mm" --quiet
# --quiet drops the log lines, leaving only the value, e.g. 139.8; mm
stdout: 7.8; mm
